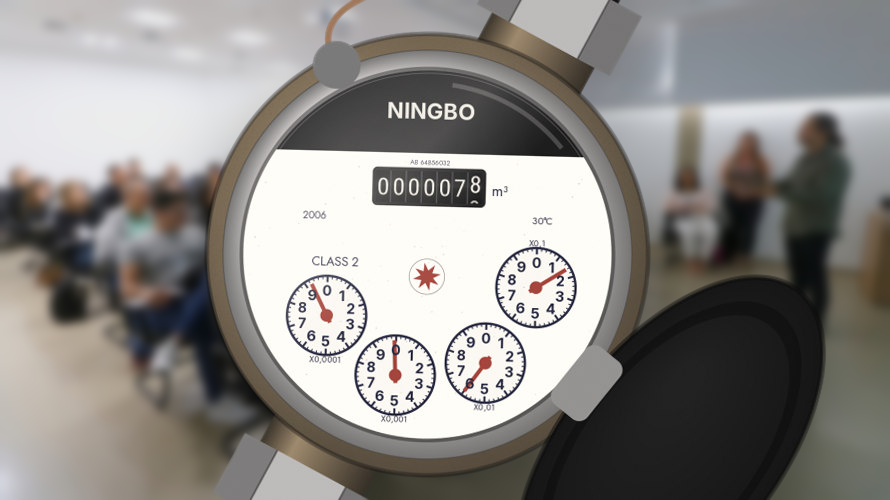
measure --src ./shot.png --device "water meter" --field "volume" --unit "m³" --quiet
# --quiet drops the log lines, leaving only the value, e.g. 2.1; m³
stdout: 78.1599; m³
